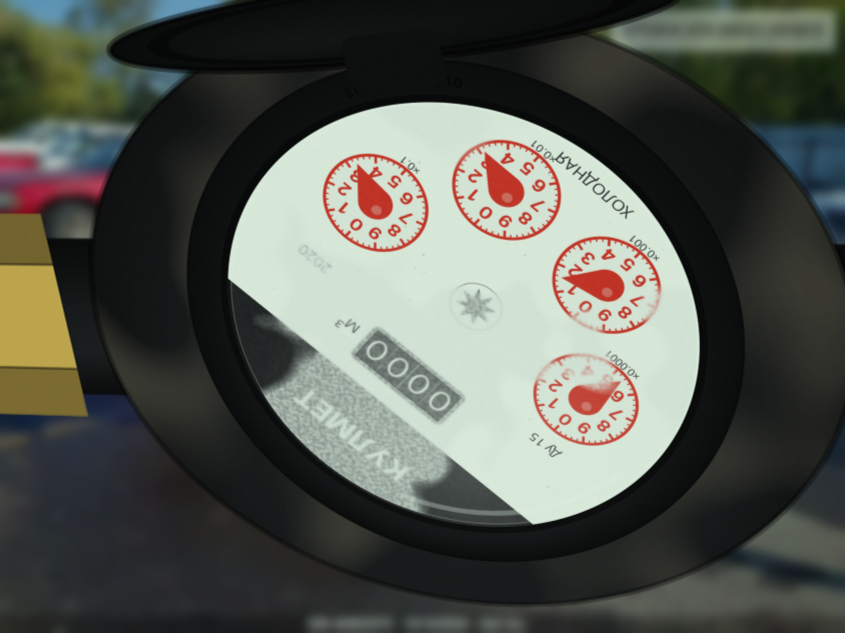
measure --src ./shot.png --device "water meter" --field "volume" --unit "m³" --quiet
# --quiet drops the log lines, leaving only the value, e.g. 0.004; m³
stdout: 0.3315; m³
